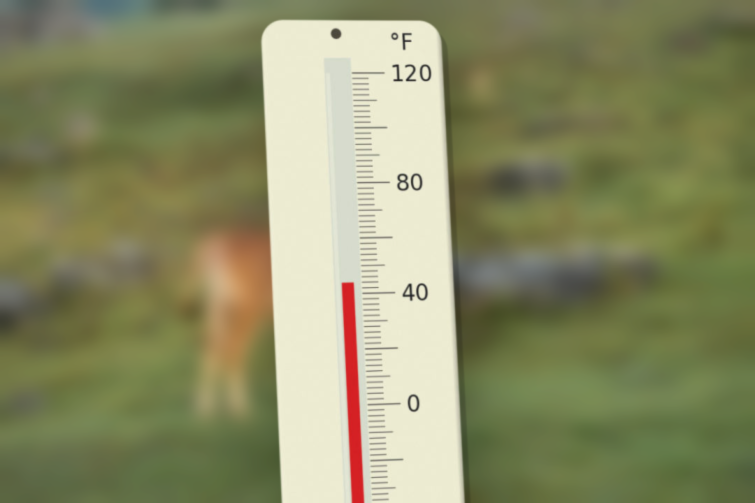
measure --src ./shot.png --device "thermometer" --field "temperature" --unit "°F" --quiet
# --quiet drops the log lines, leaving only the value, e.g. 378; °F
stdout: 44; °F
